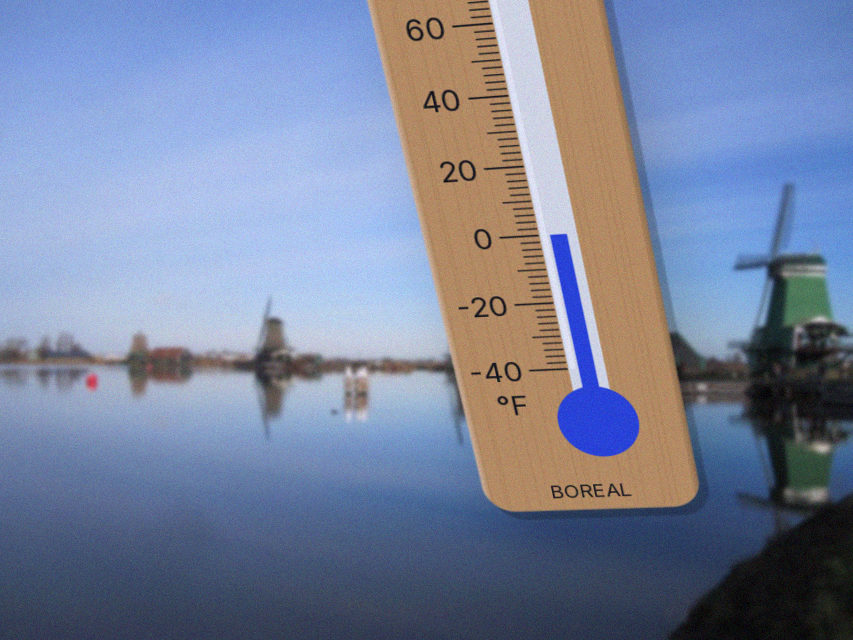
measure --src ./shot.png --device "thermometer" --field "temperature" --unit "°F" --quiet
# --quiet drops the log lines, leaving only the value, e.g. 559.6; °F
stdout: 0; °F
